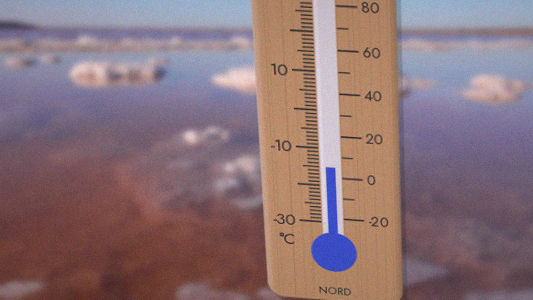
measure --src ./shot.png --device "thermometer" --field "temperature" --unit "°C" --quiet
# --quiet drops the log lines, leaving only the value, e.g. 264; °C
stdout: -15; °C
